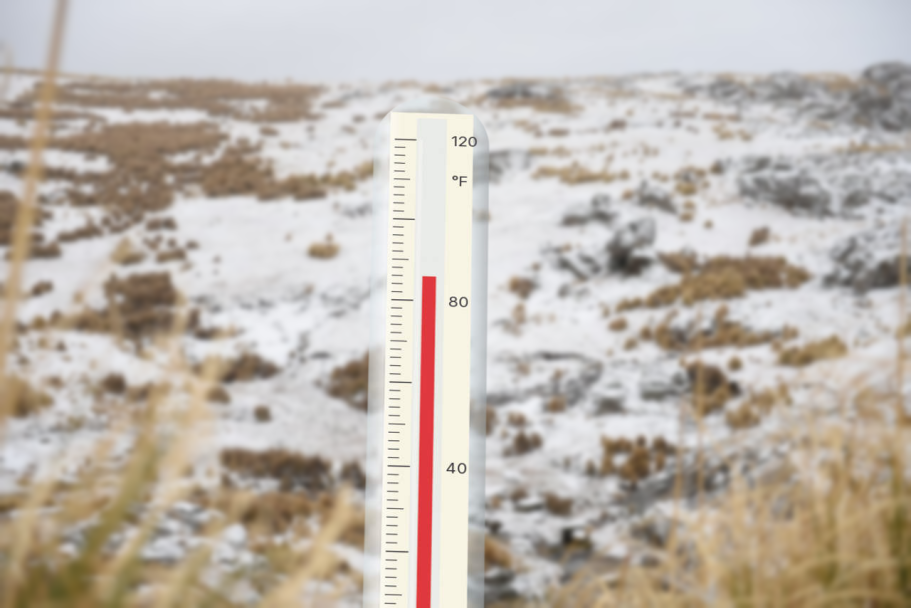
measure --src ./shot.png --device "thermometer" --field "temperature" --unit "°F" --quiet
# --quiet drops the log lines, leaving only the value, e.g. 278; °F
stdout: 86; °F
